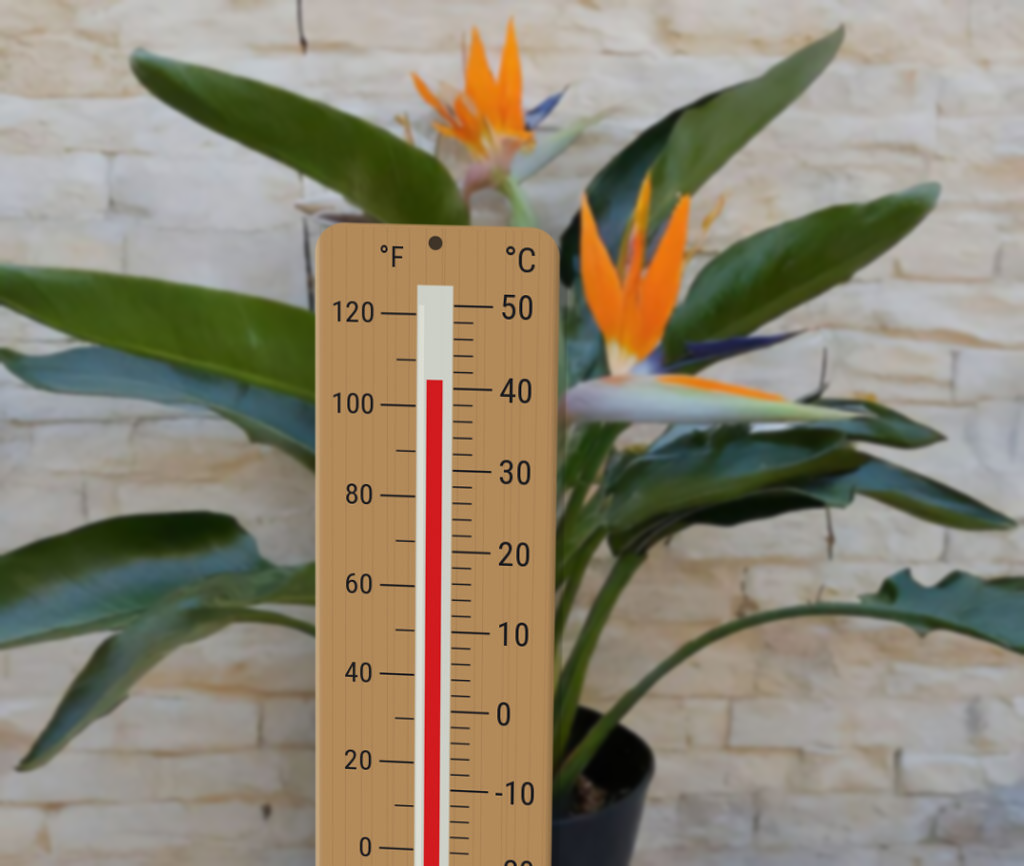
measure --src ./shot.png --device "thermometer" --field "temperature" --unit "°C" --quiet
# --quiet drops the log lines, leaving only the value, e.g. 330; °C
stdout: 41; °C
